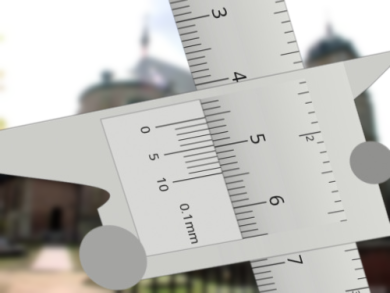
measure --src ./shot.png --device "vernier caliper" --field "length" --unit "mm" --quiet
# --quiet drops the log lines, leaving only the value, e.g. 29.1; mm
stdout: 45.2; mm
